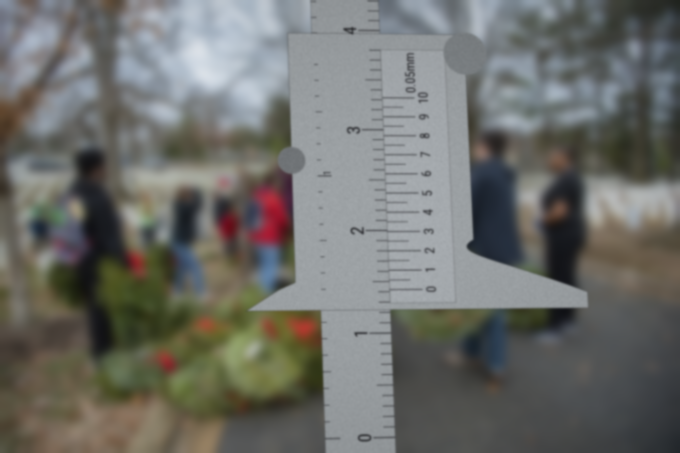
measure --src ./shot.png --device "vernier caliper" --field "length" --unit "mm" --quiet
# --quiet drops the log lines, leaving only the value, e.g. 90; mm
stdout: 14.2; mm
